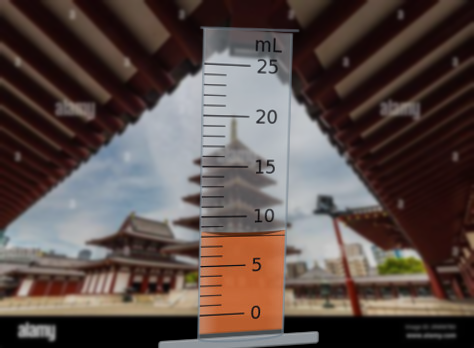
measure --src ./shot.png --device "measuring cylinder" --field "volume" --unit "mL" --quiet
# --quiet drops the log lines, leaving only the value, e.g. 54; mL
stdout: 8; mL
